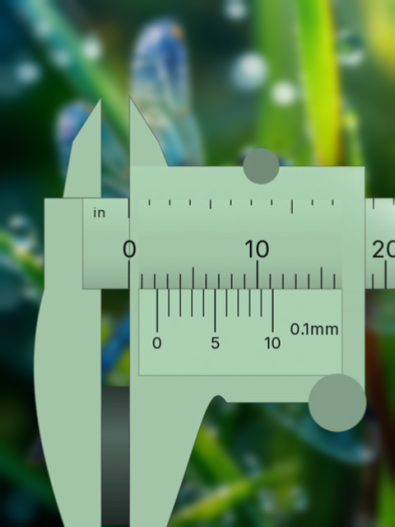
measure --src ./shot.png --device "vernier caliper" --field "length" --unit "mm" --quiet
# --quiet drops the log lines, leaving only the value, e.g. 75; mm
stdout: 2.2; mm
